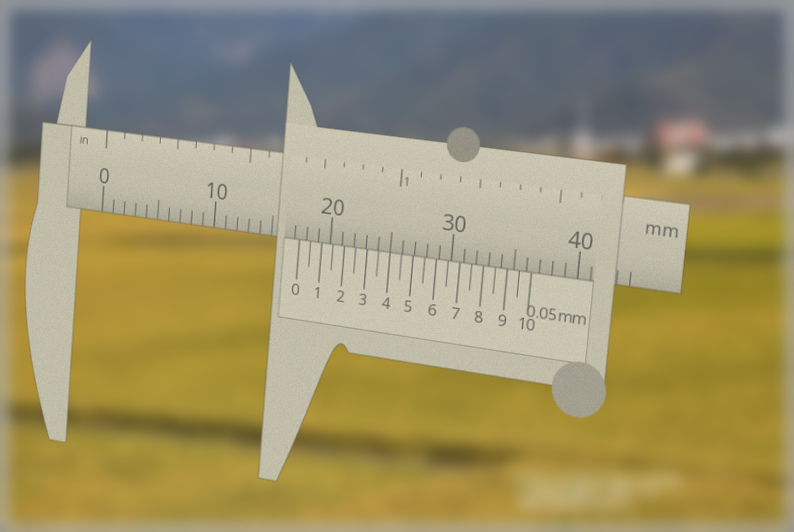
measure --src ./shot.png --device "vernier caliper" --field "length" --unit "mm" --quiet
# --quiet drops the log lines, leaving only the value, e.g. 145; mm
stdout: 17.4; mm
